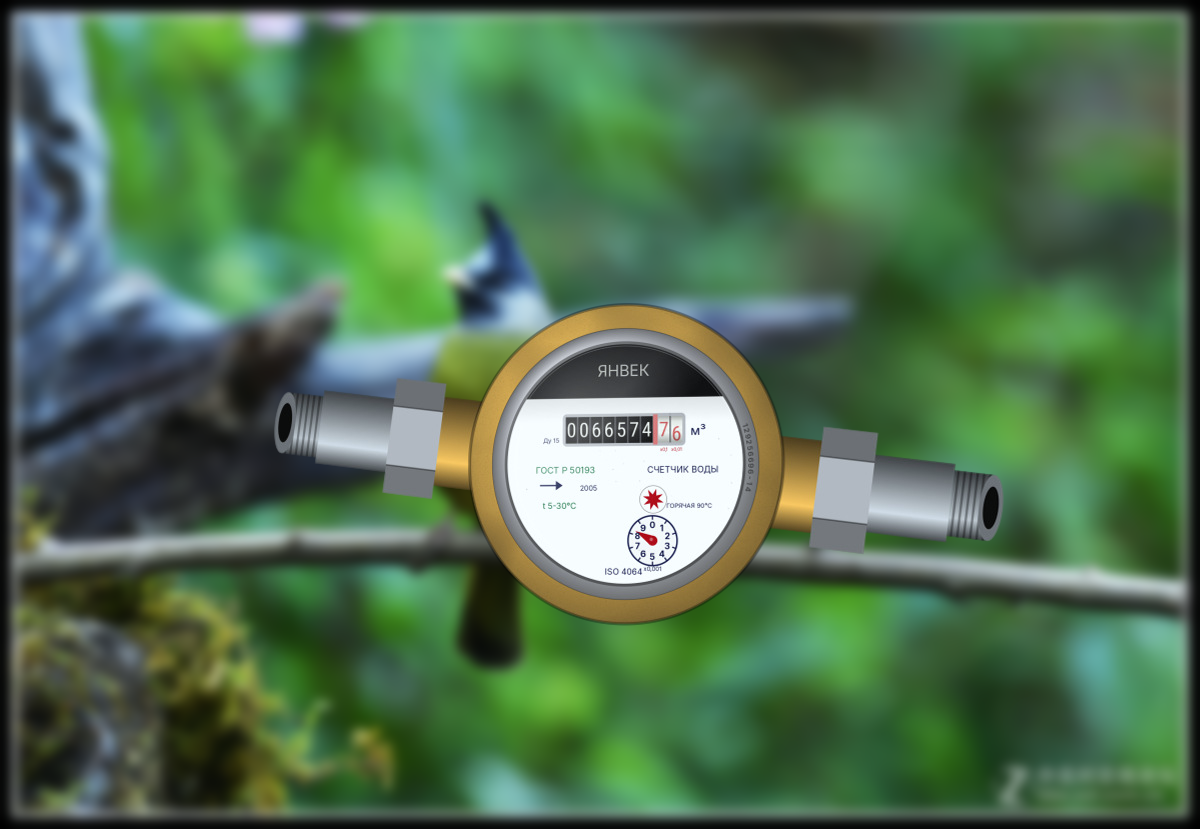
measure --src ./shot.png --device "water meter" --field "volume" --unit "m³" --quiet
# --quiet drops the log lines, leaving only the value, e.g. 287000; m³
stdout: 66574.758; m³
